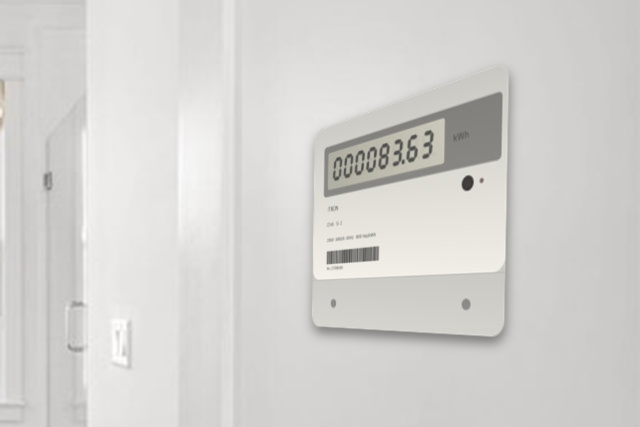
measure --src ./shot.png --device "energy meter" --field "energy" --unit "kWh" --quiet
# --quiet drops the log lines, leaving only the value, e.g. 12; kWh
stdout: 83.63; kWh
